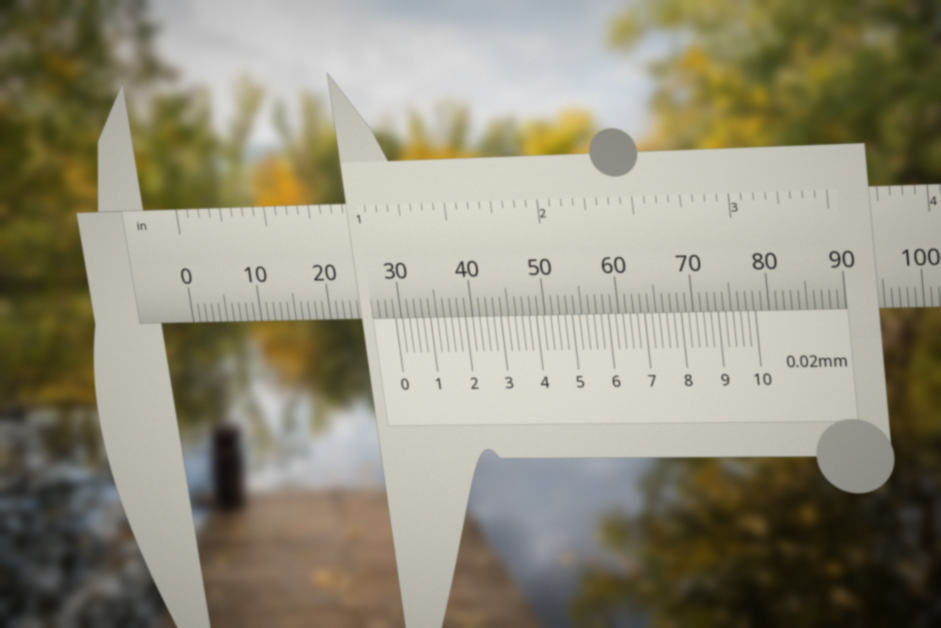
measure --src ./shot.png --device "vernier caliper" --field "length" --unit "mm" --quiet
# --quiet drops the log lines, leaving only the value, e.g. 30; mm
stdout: 29.2; mm
